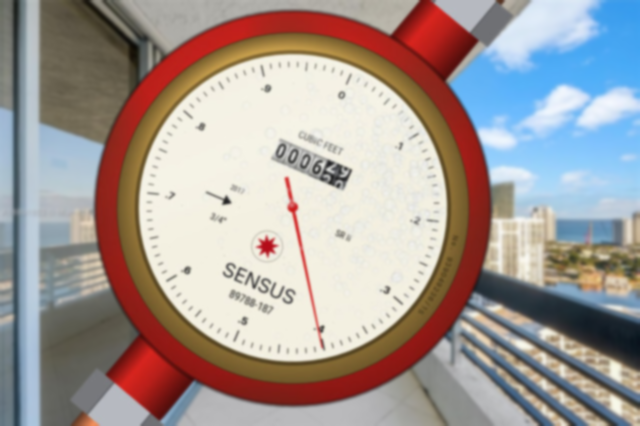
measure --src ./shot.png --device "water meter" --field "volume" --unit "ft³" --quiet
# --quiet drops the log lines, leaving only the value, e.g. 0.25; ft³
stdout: 629.40; ft³
